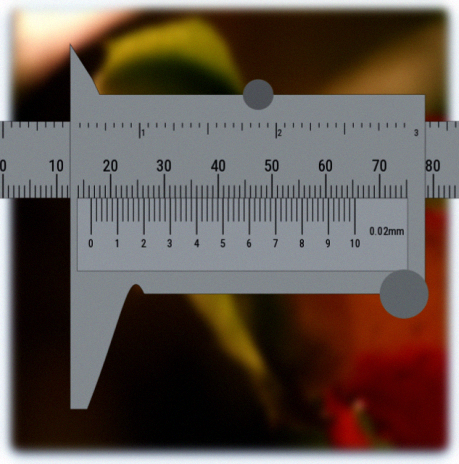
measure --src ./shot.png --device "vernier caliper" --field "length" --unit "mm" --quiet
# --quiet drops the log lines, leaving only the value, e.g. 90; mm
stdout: 16.4; mm
